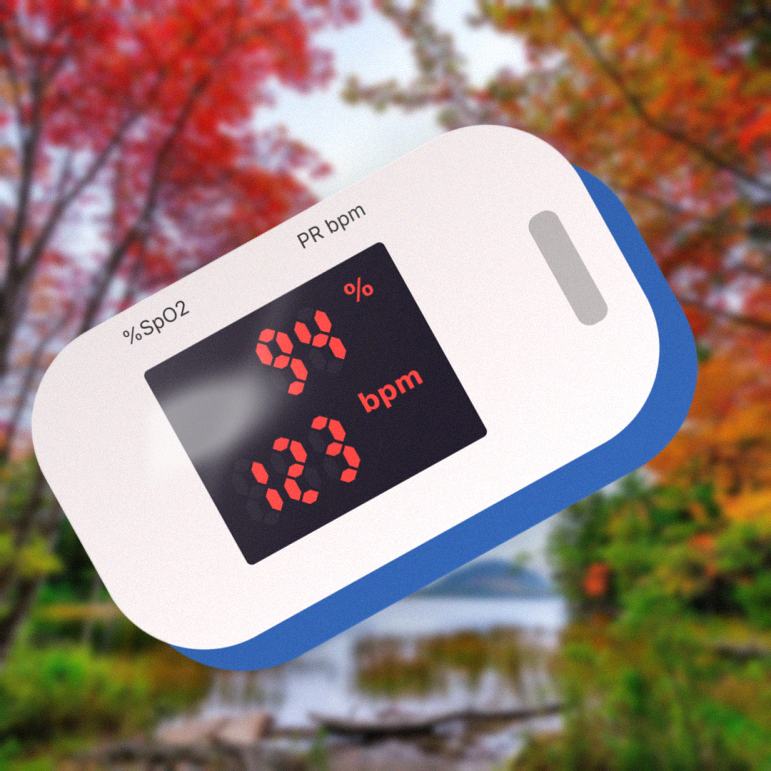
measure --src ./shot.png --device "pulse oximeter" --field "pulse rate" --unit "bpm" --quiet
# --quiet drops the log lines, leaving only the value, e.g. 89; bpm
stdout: 123; bpm
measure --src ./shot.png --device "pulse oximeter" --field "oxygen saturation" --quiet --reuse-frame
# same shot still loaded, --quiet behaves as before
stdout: 94; %
